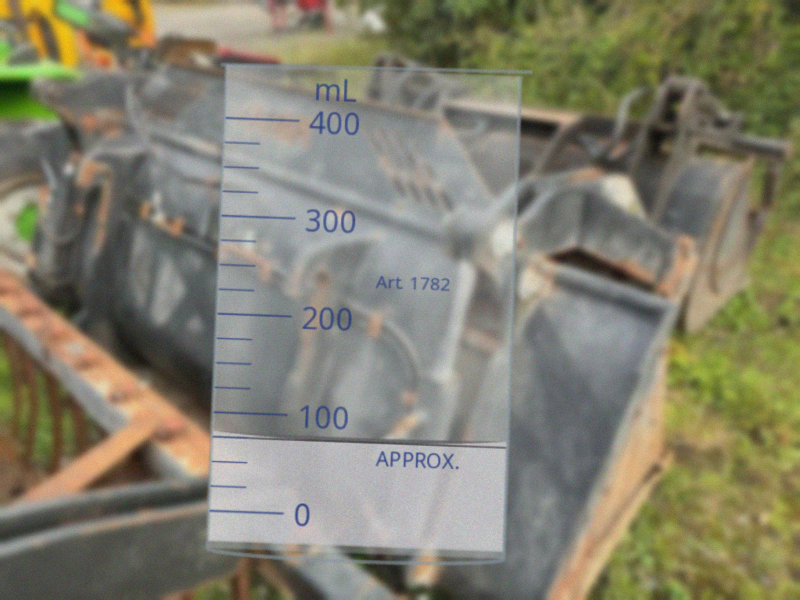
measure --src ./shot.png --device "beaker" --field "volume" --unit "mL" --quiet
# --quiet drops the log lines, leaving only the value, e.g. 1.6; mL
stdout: 75; mL
